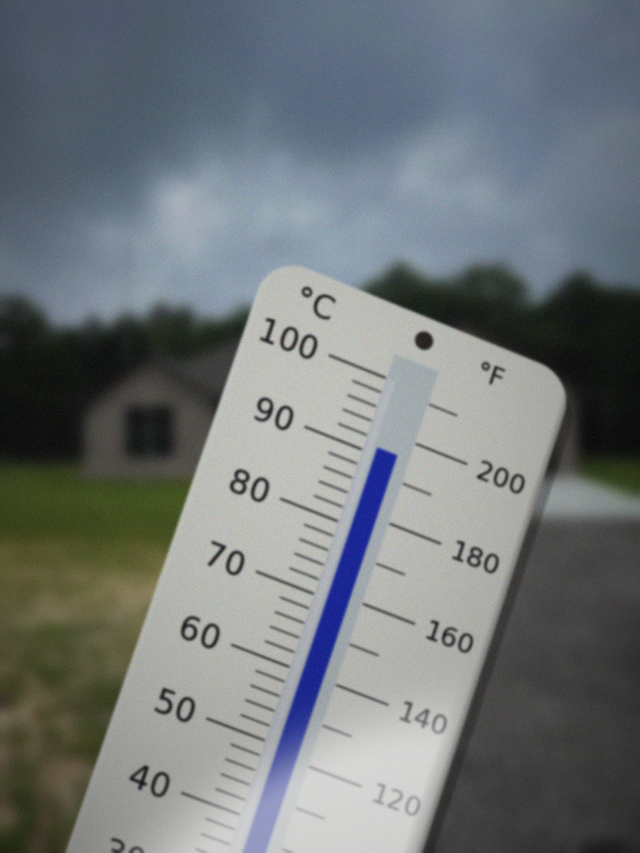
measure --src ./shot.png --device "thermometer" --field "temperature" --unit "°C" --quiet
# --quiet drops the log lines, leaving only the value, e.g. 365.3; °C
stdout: 91; °C
